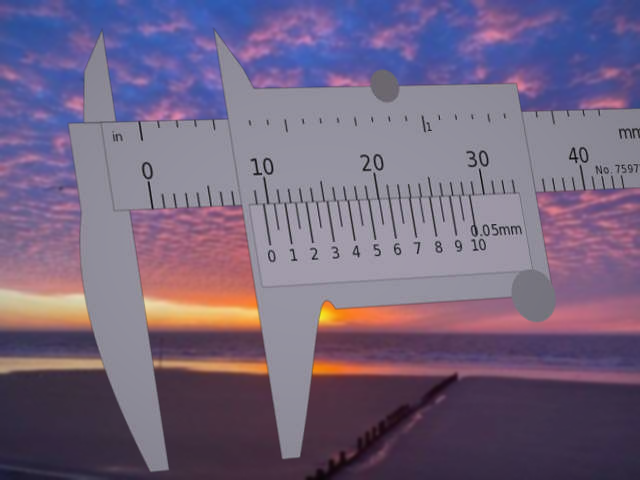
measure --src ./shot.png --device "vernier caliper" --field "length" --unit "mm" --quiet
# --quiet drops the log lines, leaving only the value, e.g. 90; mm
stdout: 9.6; mm
